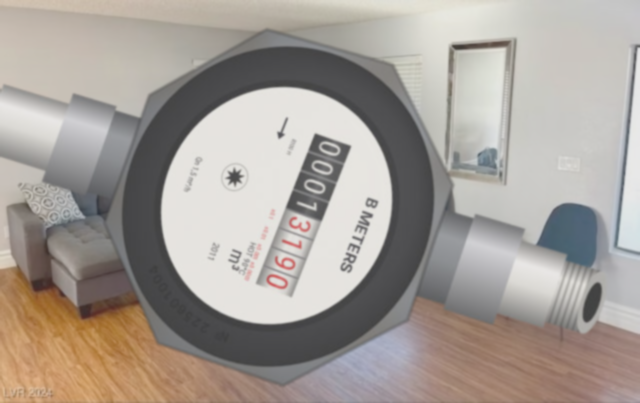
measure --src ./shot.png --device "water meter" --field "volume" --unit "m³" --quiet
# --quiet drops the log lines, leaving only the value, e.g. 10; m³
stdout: 1.3190; m³
